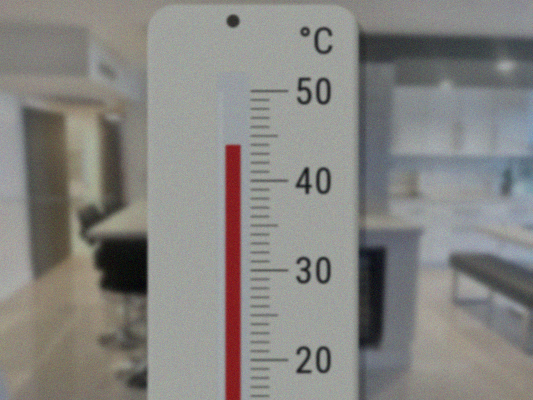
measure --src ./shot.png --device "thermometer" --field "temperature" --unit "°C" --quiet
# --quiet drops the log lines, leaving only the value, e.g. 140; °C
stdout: 44; °C
